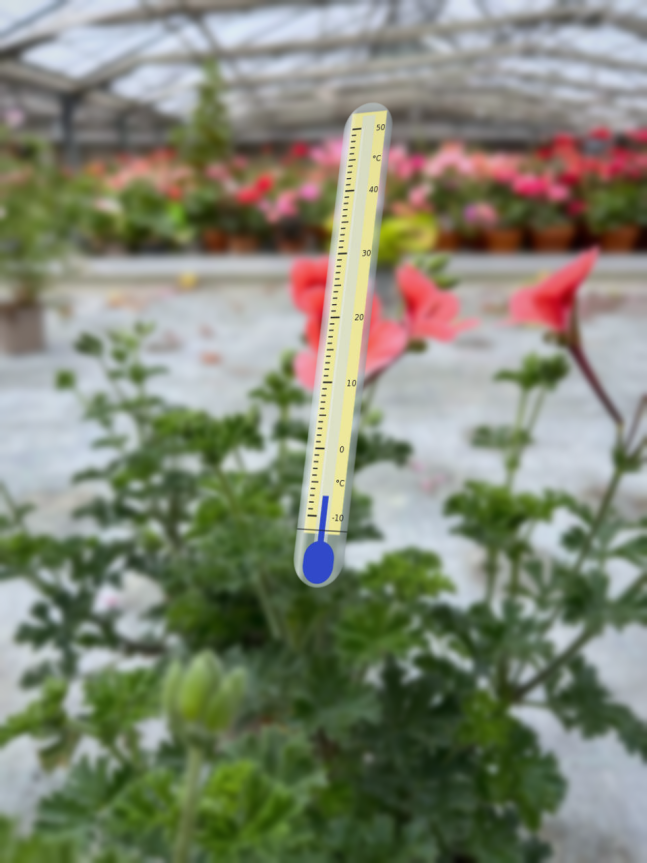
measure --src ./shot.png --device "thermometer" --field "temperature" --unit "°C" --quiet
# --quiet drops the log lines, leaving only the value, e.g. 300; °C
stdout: -7; °C
